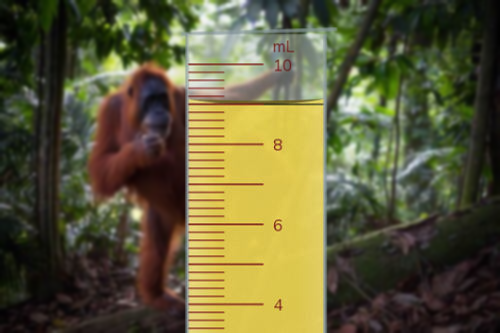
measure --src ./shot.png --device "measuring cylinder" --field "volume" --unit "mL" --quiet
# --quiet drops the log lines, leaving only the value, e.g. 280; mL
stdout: 9; mL
